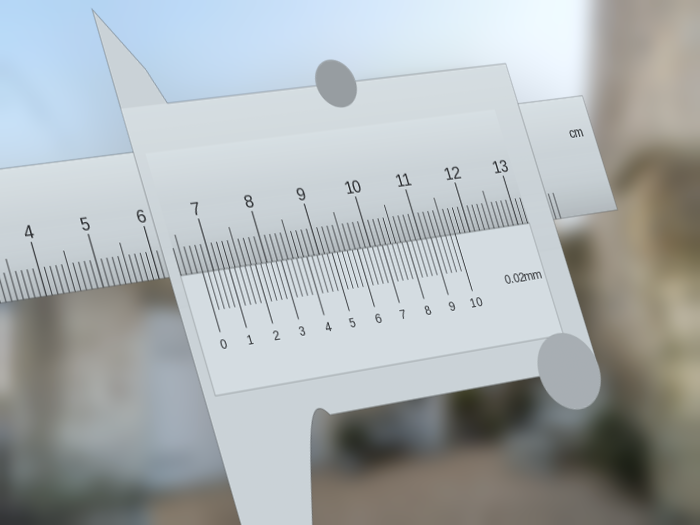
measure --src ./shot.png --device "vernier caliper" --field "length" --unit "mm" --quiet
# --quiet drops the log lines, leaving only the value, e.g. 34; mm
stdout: 68.0; mm
